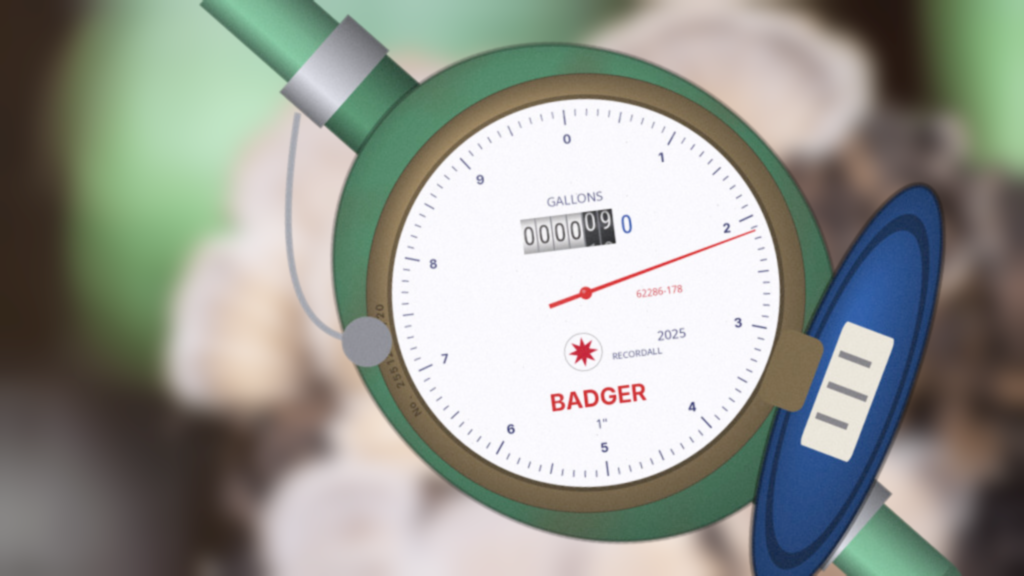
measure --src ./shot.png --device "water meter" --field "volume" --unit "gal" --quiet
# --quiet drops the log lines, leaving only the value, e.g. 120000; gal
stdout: 92.1; gal
